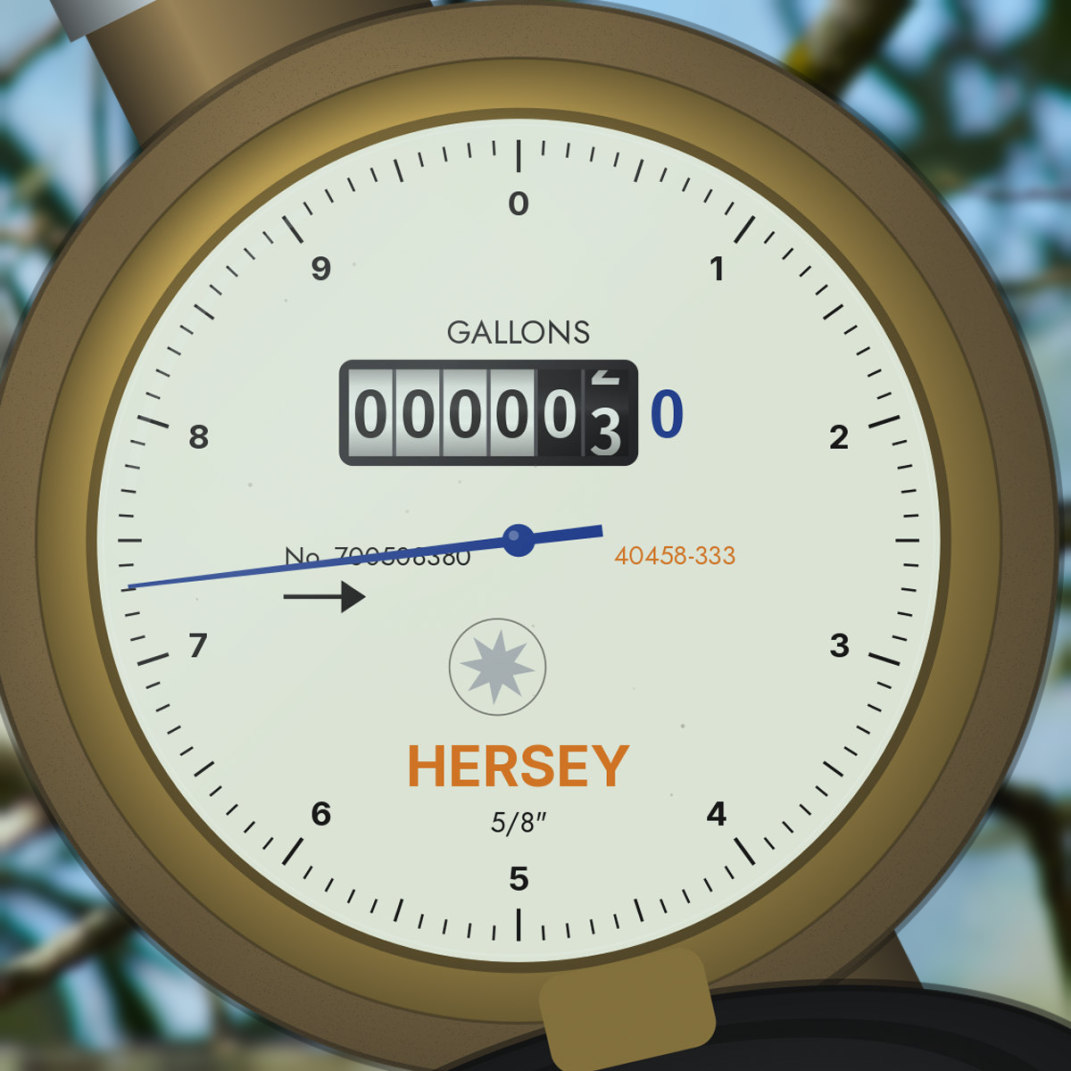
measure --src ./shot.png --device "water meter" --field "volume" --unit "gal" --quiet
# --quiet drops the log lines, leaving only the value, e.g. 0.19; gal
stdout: 27.3; gal
